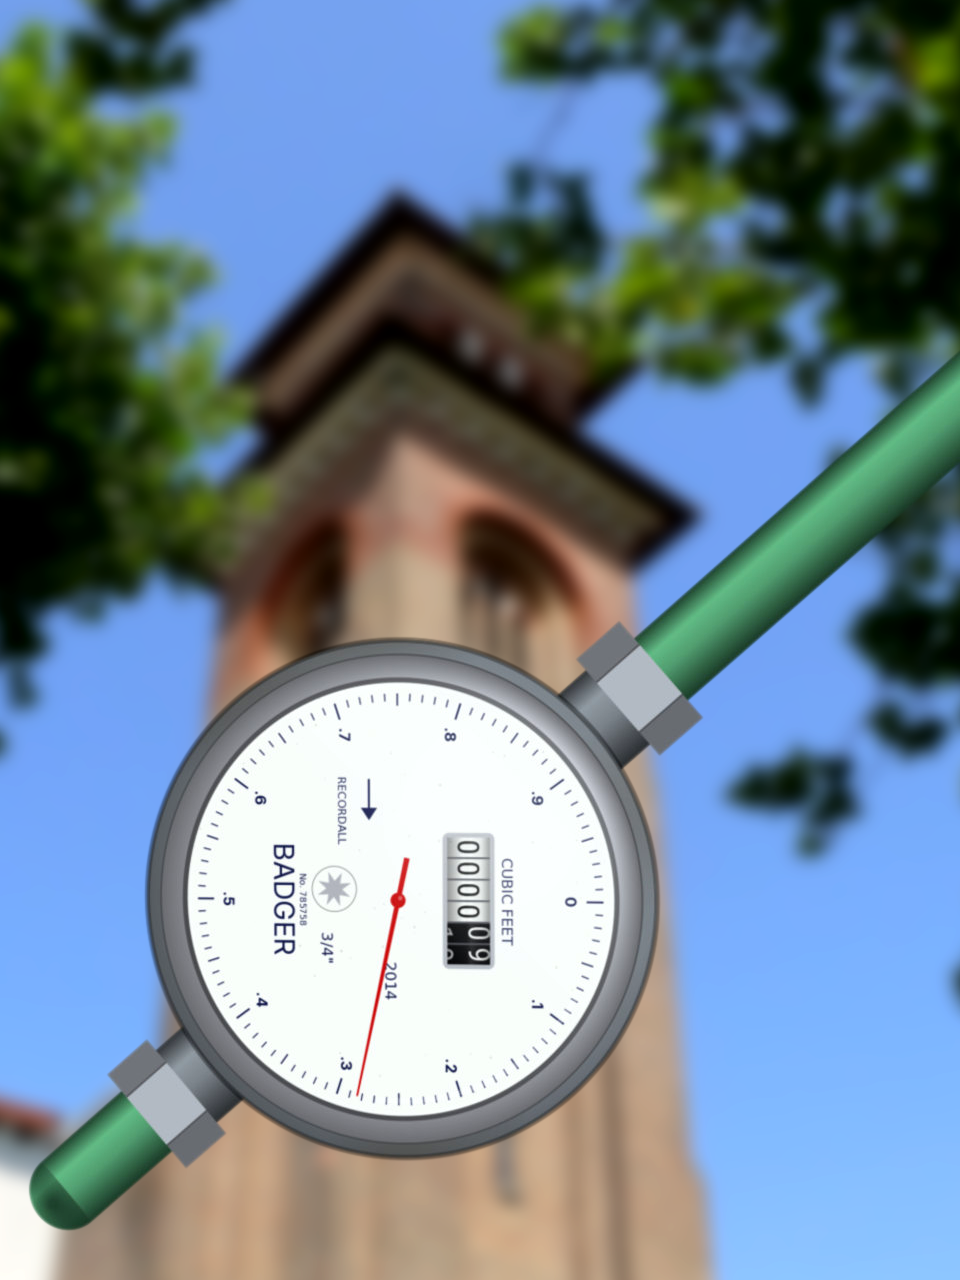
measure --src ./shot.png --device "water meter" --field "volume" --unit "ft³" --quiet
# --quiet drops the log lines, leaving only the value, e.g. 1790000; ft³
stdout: 9.28; ft³
